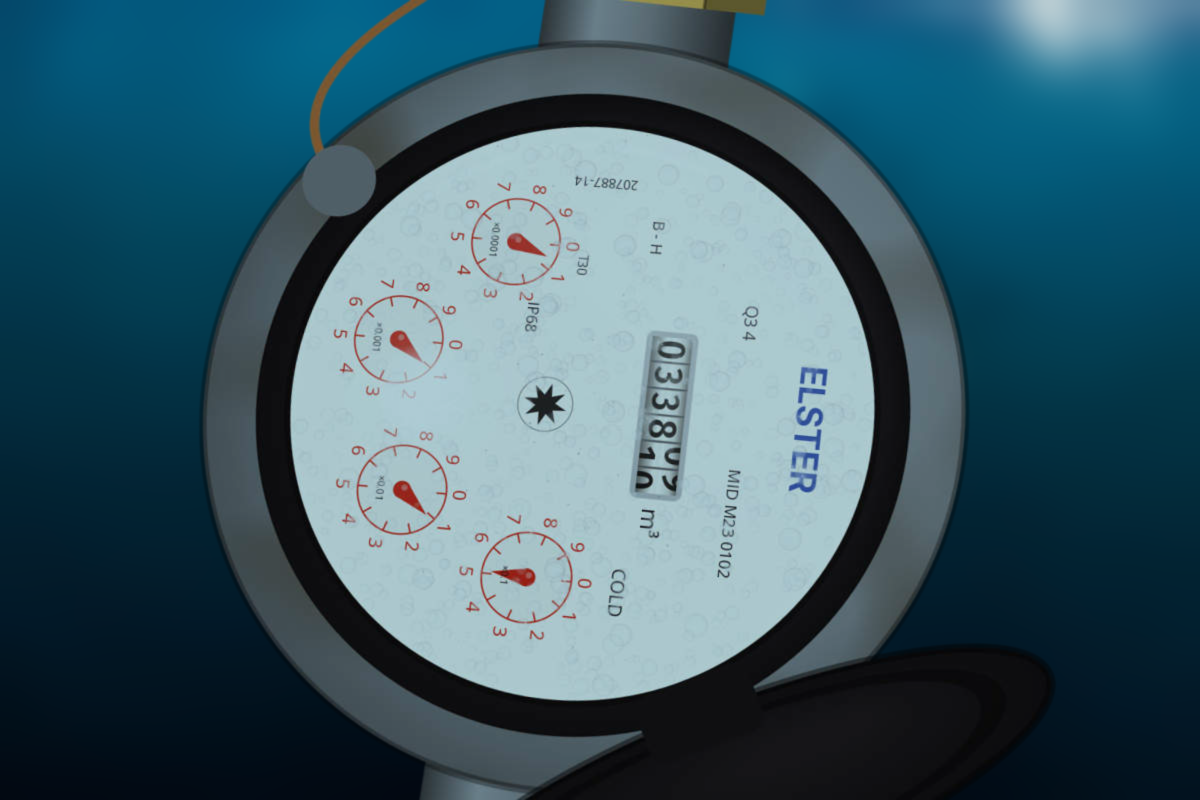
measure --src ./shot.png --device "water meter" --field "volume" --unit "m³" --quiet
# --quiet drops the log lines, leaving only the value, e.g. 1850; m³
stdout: 33809.5110; m³
